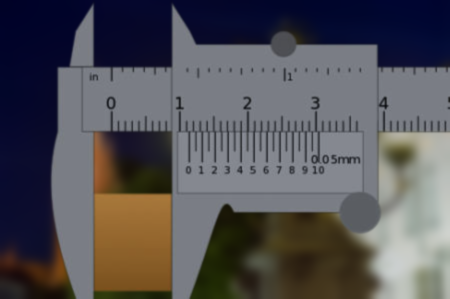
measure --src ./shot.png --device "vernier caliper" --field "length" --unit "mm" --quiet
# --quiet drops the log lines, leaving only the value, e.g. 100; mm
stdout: 11.4; mm
